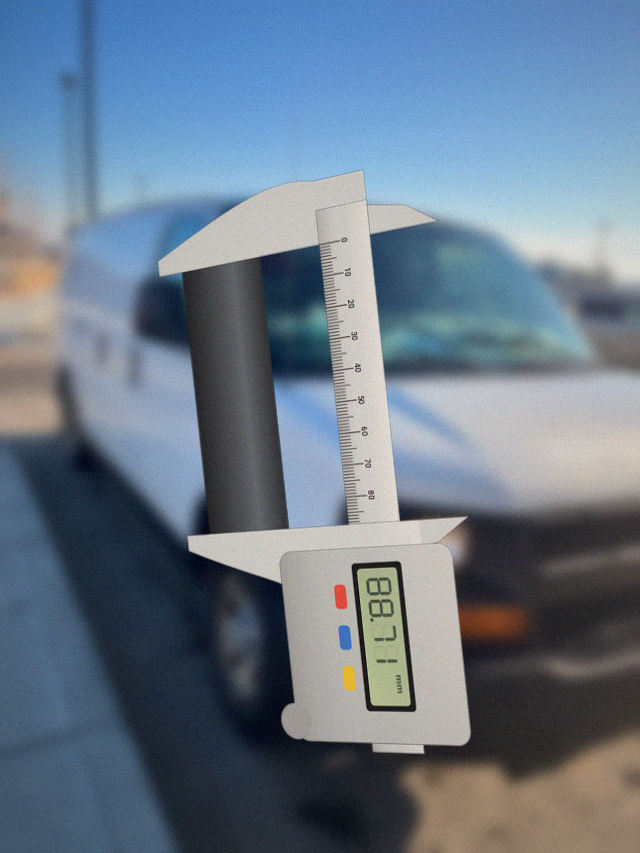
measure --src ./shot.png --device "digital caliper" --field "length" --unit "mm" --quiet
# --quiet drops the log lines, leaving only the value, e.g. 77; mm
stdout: 88.71; mm
